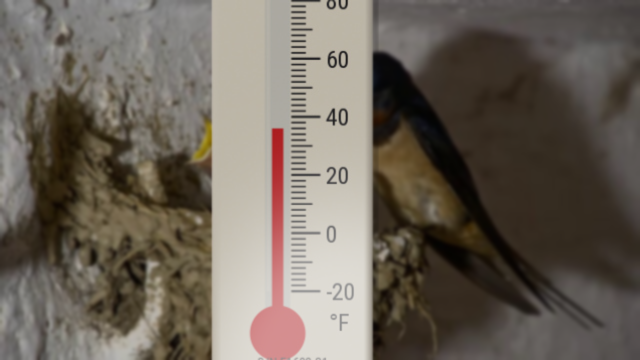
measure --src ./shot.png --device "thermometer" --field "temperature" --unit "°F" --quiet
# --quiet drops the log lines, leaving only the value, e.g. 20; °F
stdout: 36; °F
